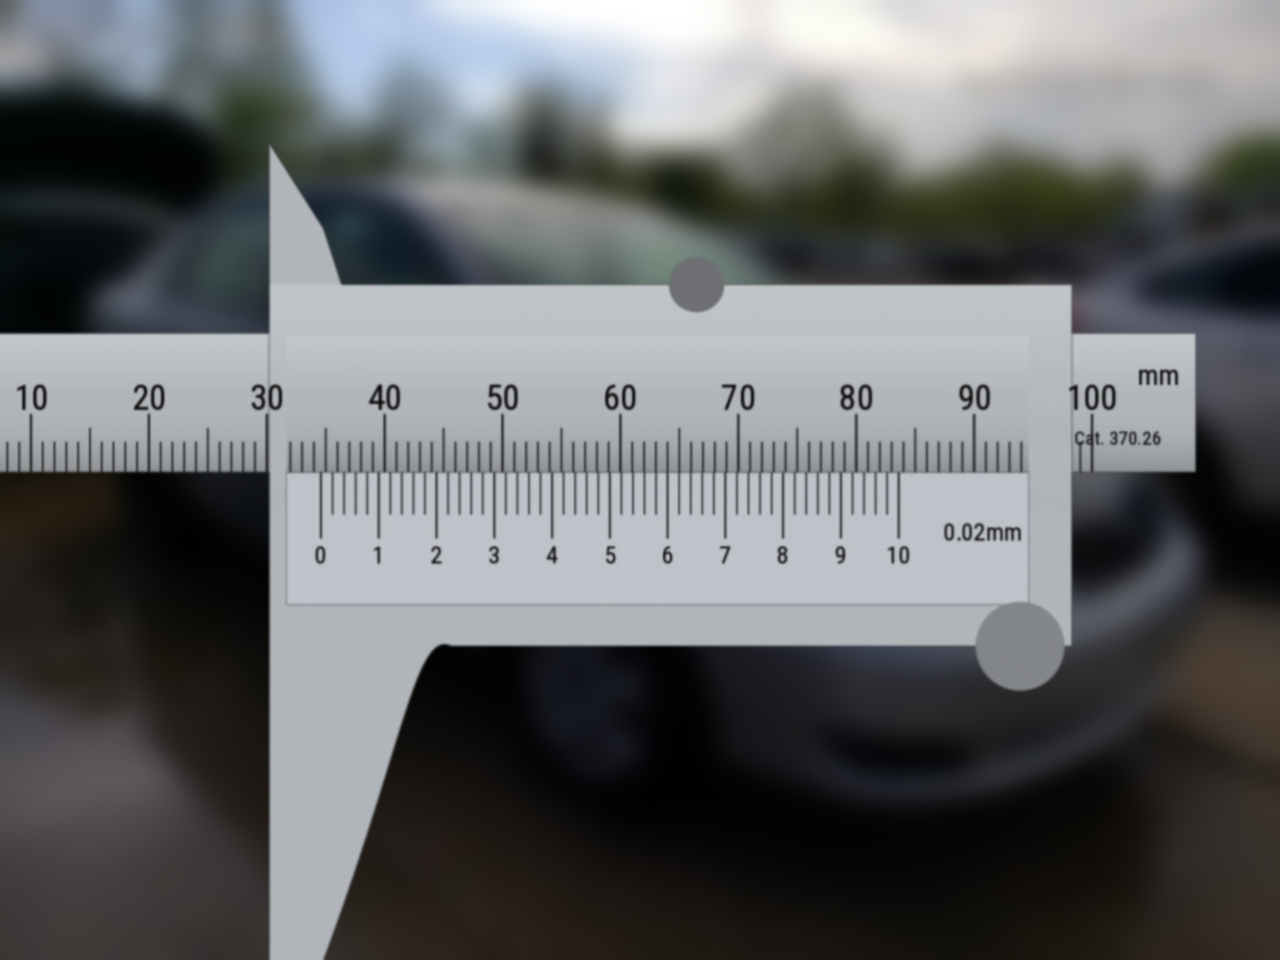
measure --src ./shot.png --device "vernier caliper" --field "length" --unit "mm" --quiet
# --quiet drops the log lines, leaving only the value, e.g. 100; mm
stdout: 34.6; mm
